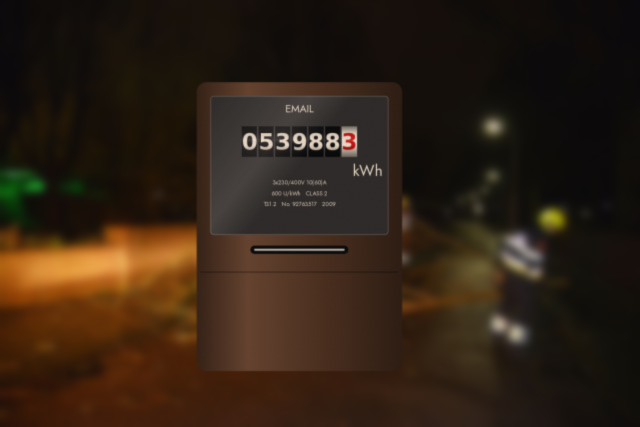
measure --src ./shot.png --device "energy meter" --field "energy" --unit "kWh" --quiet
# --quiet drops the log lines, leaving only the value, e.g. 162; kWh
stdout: 53988.3; kWh
